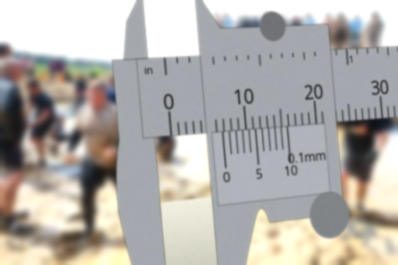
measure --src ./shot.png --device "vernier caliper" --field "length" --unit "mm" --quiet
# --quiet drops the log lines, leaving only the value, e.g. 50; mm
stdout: 6.8; mm
